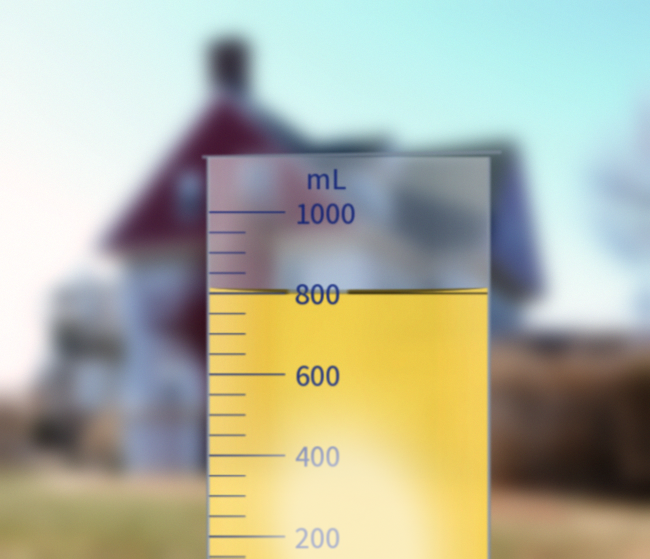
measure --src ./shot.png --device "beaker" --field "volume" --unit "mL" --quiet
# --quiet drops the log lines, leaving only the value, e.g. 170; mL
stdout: 800; mL
